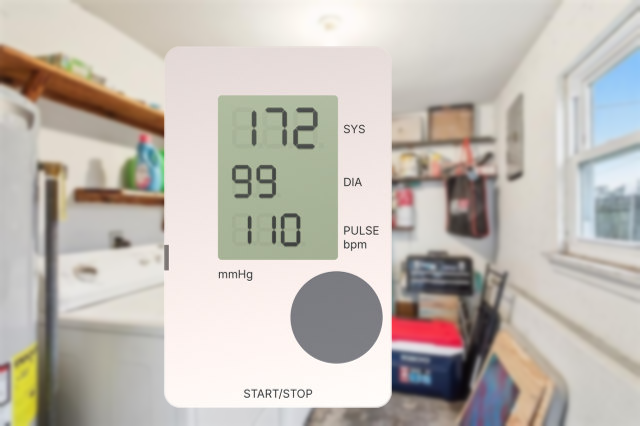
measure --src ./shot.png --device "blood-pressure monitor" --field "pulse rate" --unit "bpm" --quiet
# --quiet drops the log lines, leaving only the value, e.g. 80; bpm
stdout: 110; bpm
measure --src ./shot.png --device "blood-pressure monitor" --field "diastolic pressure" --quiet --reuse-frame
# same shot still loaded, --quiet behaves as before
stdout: 99; mmHg
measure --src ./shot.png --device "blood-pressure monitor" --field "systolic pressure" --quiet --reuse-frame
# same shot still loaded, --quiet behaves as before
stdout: 172; mmHg
